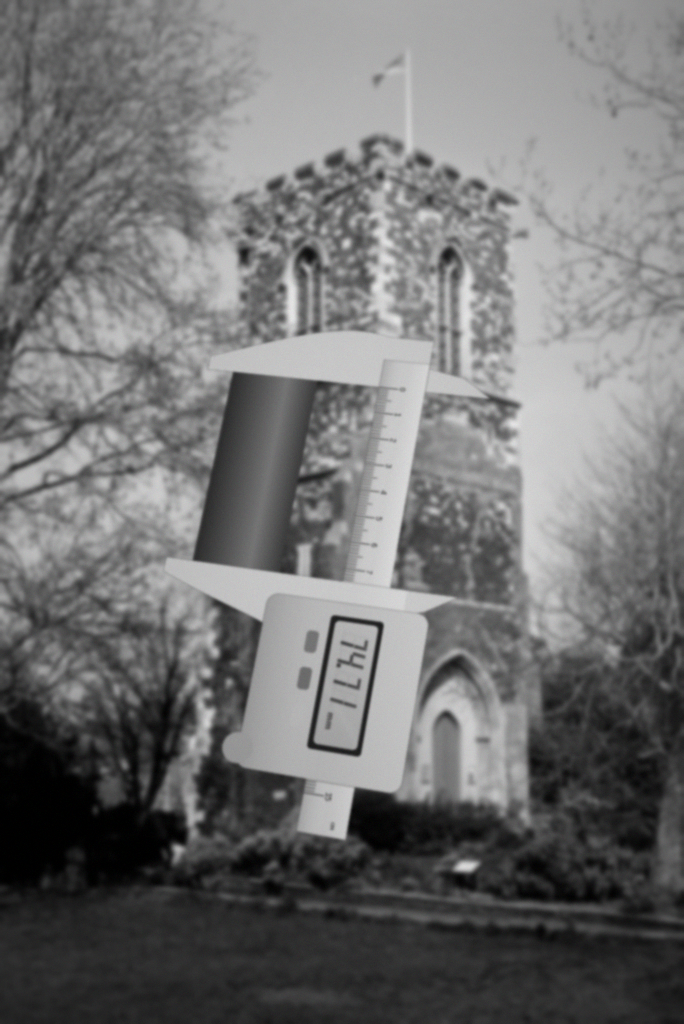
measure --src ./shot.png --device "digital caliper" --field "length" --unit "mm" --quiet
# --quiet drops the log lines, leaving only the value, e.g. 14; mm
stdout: 74.71; mm
